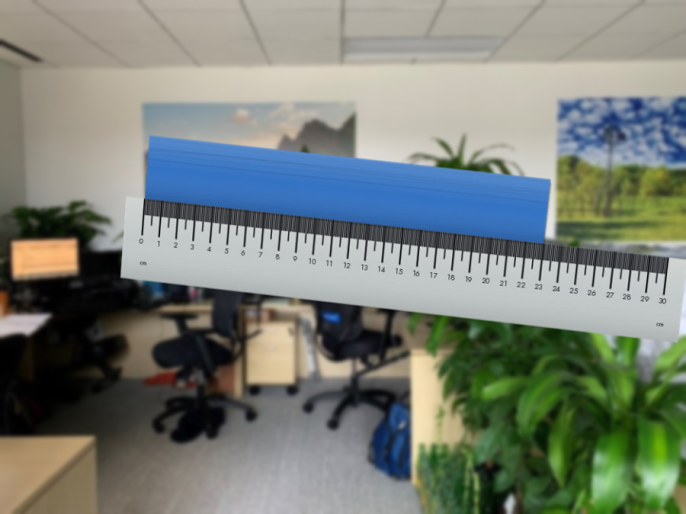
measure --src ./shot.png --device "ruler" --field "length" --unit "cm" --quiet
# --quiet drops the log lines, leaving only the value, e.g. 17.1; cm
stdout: 23; cm
